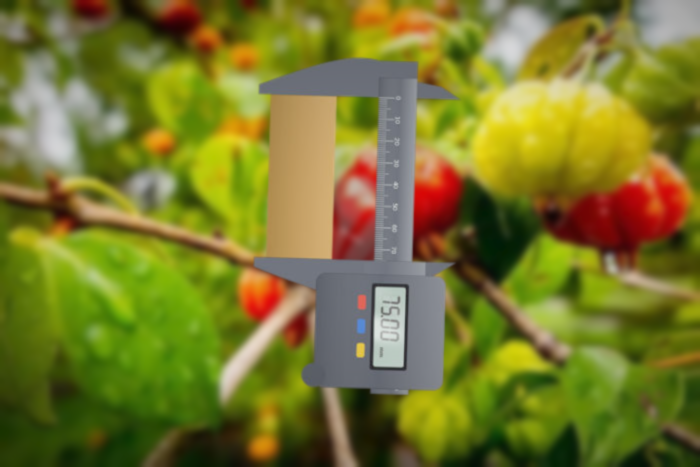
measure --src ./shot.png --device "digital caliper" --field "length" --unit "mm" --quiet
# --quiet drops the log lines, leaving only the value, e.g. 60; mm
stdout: 75.00; mm
